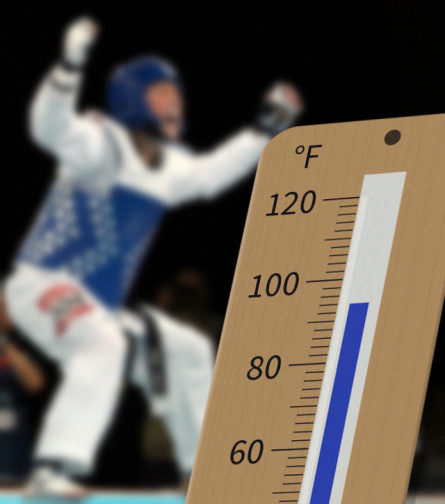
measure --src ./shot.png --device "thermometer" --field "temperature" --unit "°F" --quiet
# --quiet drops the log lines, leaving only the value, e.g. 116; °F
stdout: 94; °F
